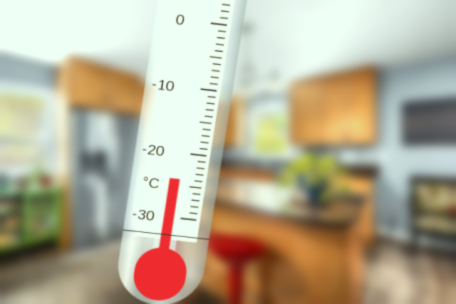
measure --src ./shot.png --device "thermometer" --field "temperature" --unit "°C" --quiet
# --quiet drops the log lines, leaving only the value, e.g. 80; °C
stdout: -24; °C
